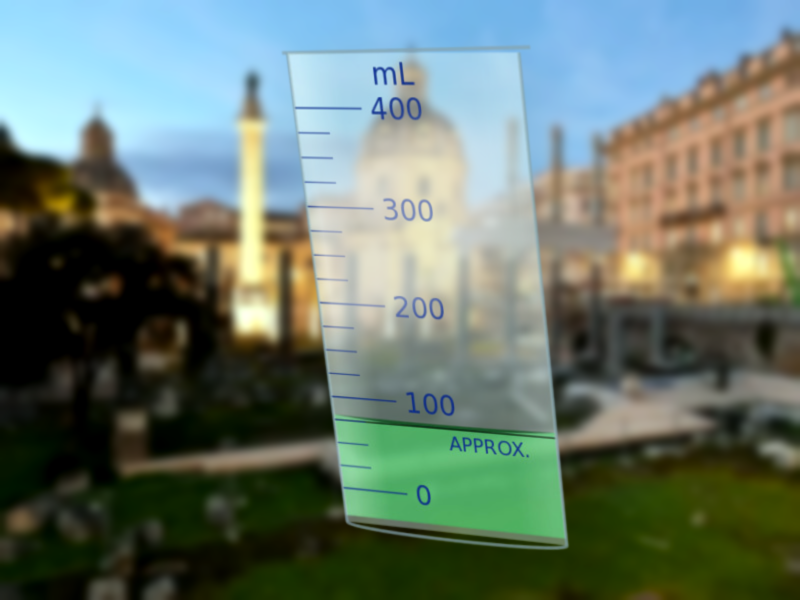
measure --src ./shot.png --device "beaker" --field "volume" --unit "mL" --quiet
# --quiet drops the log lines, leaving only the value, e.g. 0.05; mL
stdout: 75; mL
